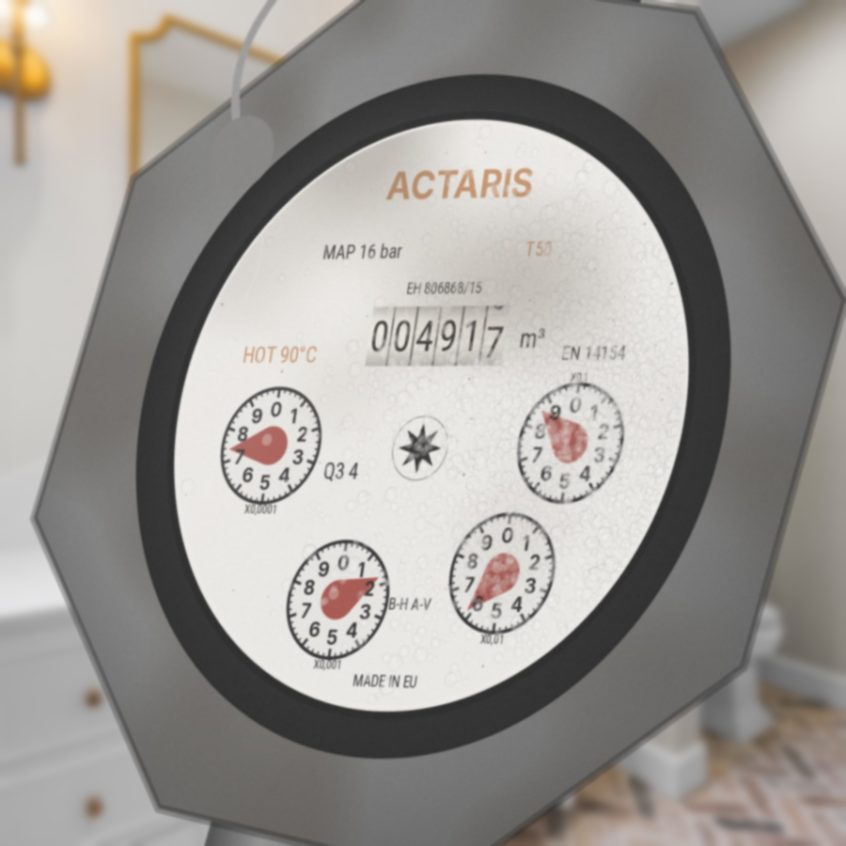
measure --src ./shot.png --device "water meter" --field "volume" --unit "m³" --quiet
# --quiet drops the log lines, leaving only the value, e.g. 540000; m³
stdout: 4916.8617; m³
